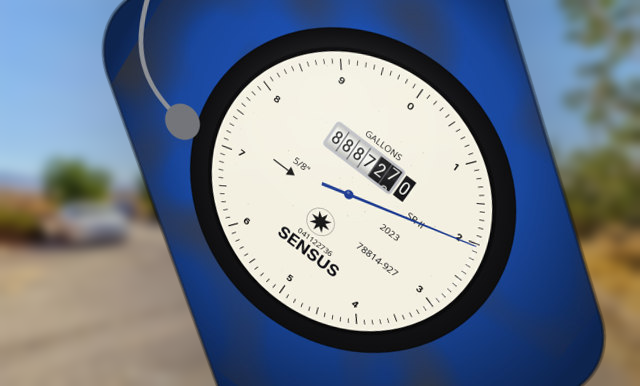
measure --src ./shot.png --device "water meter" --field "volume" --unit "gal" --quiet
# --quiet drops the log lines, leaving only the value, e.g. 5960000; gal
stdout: 8887272.0; gal
